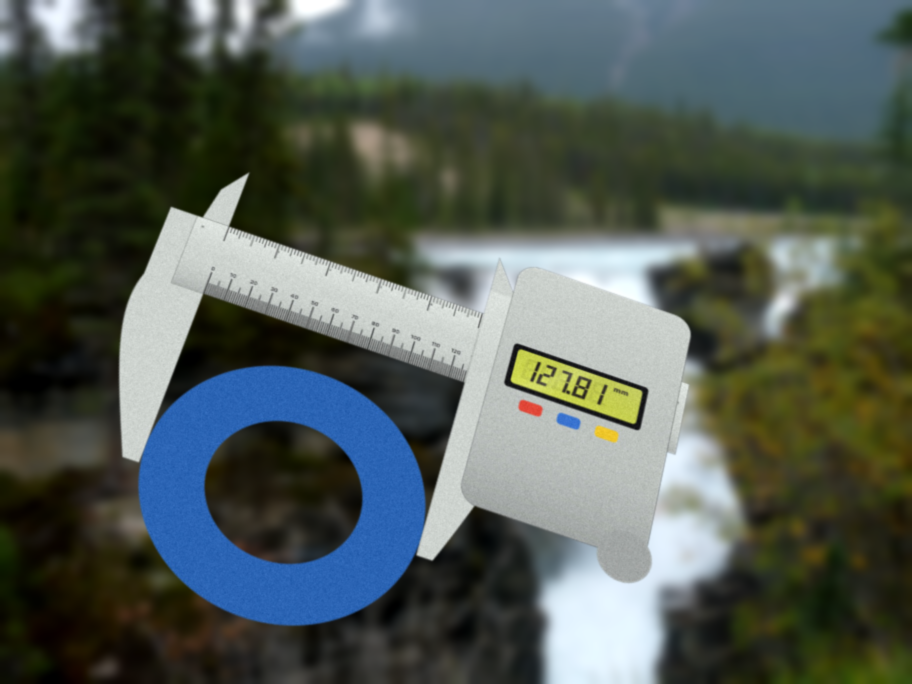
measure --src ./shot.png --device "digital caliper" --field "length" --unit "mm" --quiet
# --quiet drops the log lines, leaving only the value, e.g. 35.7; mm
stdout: 127.81; mm
